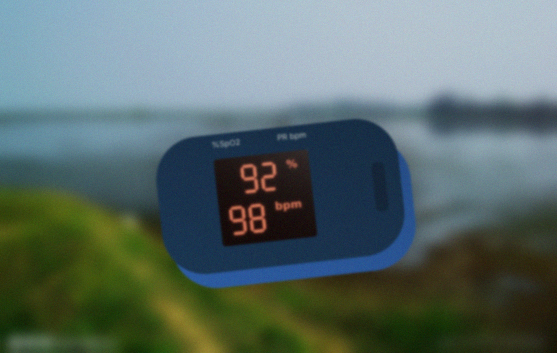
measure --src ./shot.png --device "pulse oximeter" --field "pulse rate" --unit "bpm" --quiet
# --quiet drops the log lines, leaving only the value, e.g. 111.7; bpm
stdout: 98; bpm
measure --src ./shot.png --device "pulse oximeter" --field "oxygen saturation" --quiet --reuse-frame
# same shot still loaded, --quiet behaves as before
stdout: 92; %
